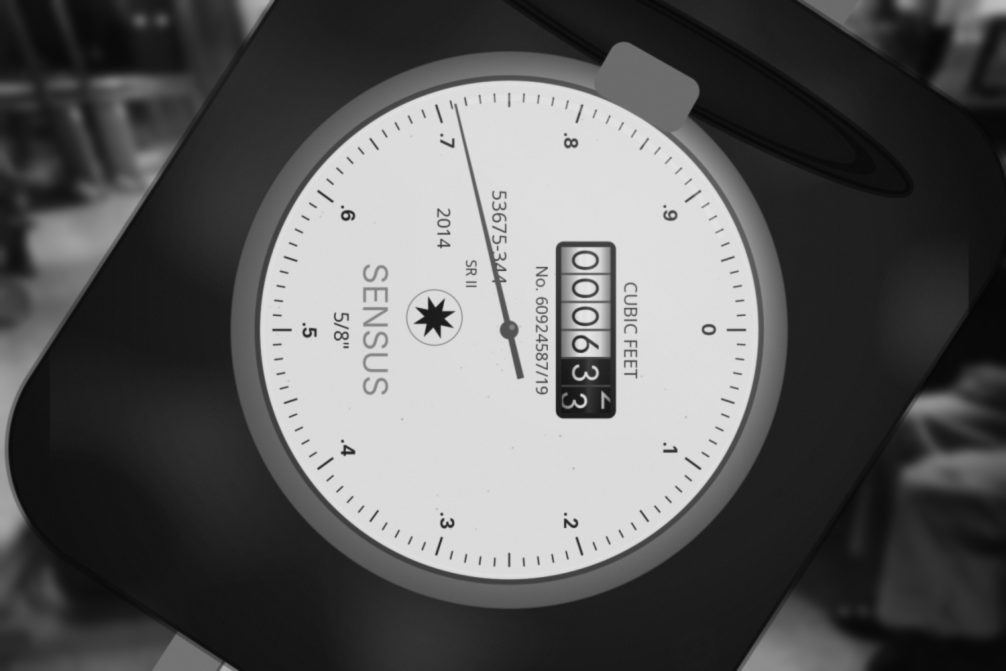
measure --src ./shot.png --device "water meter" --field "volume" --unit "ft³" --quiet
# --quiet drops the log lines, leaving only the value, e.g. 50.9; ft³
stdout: 632.71; ft³
